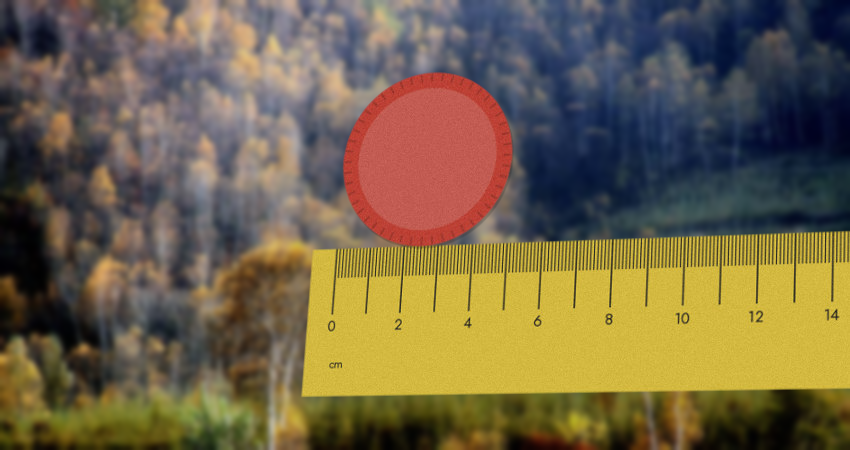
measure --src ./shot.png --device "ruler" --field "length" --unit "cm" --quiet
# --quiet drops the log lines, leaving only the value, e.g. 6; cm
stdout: 5; cm
